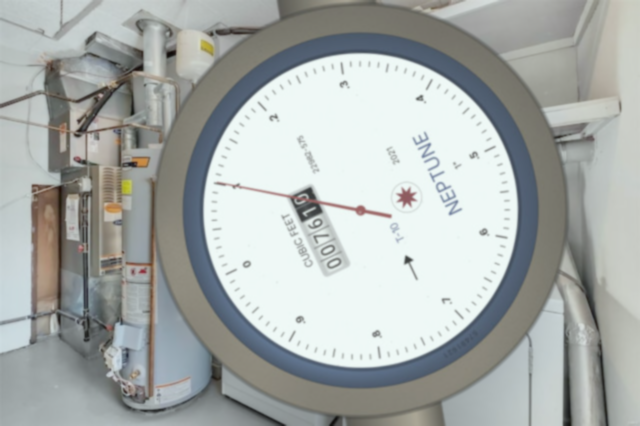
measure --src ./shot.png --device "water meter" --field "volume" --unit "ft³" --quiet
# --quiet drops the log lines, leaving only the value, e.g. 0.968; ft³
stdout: 7610.10; ft³
